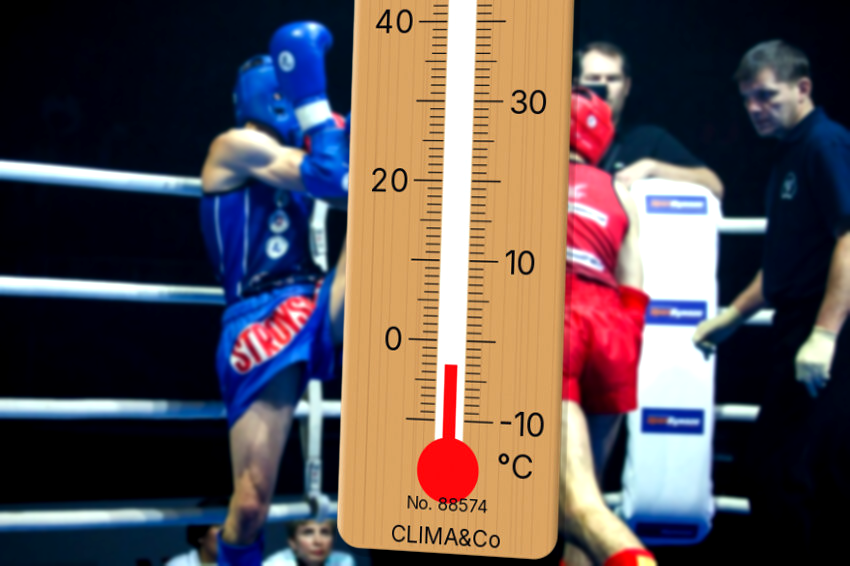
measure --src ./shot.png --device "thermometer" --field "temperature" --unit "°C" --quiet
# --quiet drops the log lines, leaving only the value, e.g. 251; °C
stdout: -3; °C
